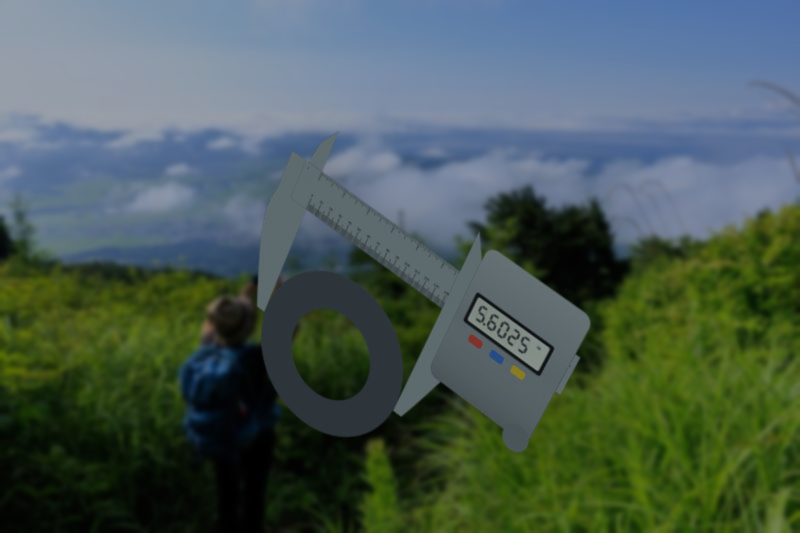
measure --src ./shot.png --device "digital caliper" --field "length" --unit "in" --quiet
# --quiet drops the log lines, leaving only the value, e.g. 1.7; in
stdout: 5.6025; in
